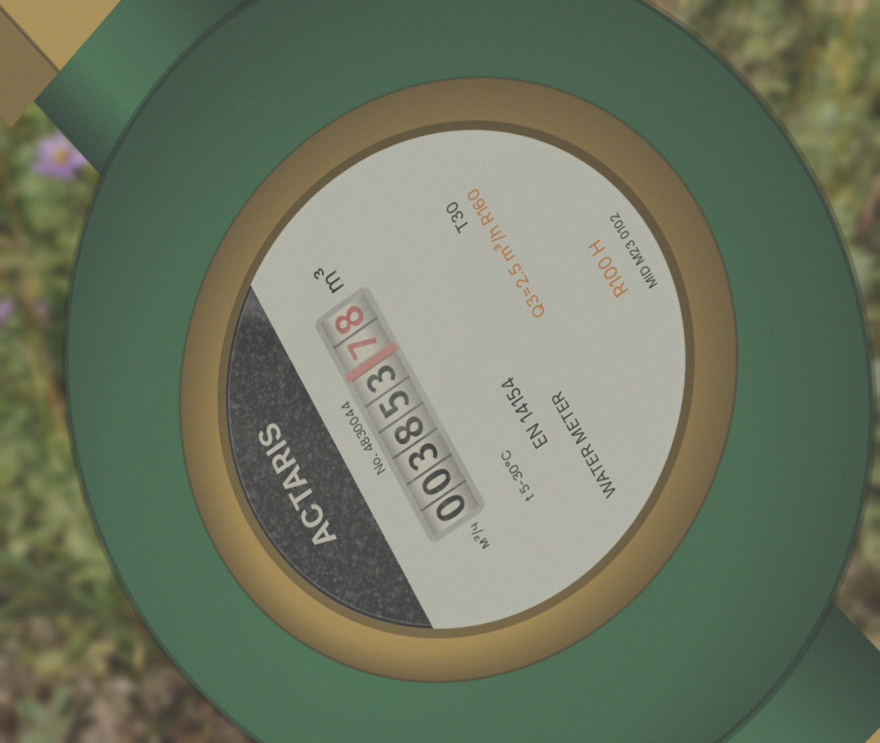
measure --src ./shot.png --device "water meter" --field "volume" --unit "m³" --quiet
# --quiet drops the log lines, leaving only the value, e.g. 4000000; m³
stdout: 3853.78; m³
